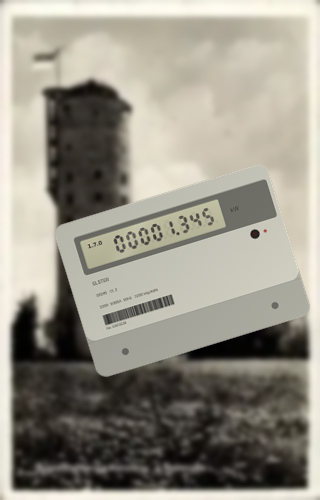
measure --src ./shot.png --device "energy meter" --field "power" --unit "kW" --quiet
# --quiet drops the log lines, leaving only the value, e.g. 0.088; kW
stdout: 1.345; kW
